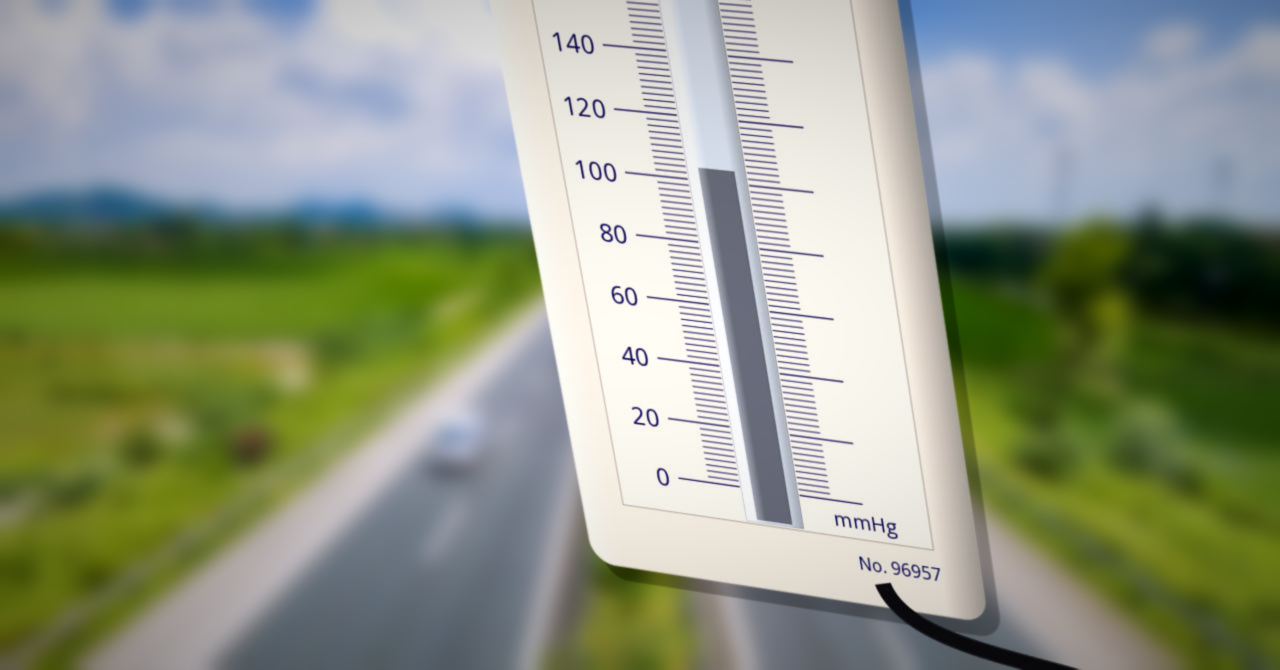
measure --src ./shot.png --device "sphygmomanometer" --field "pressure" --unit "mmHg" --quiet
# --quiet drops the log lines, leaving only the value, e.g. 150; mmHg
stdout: 104; mmHg
